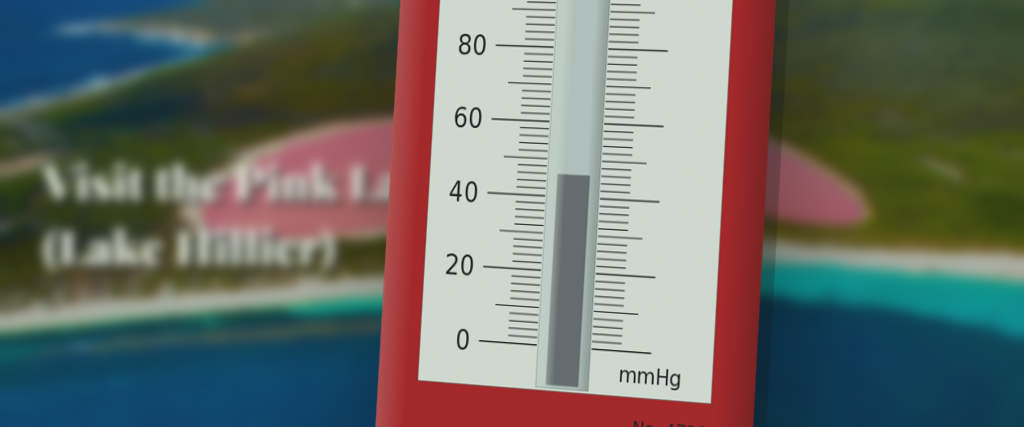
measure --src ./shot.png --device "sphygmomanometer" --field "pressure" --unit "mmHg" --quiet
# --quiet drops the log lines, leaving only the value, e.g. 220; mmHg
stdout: 46; mmHg
